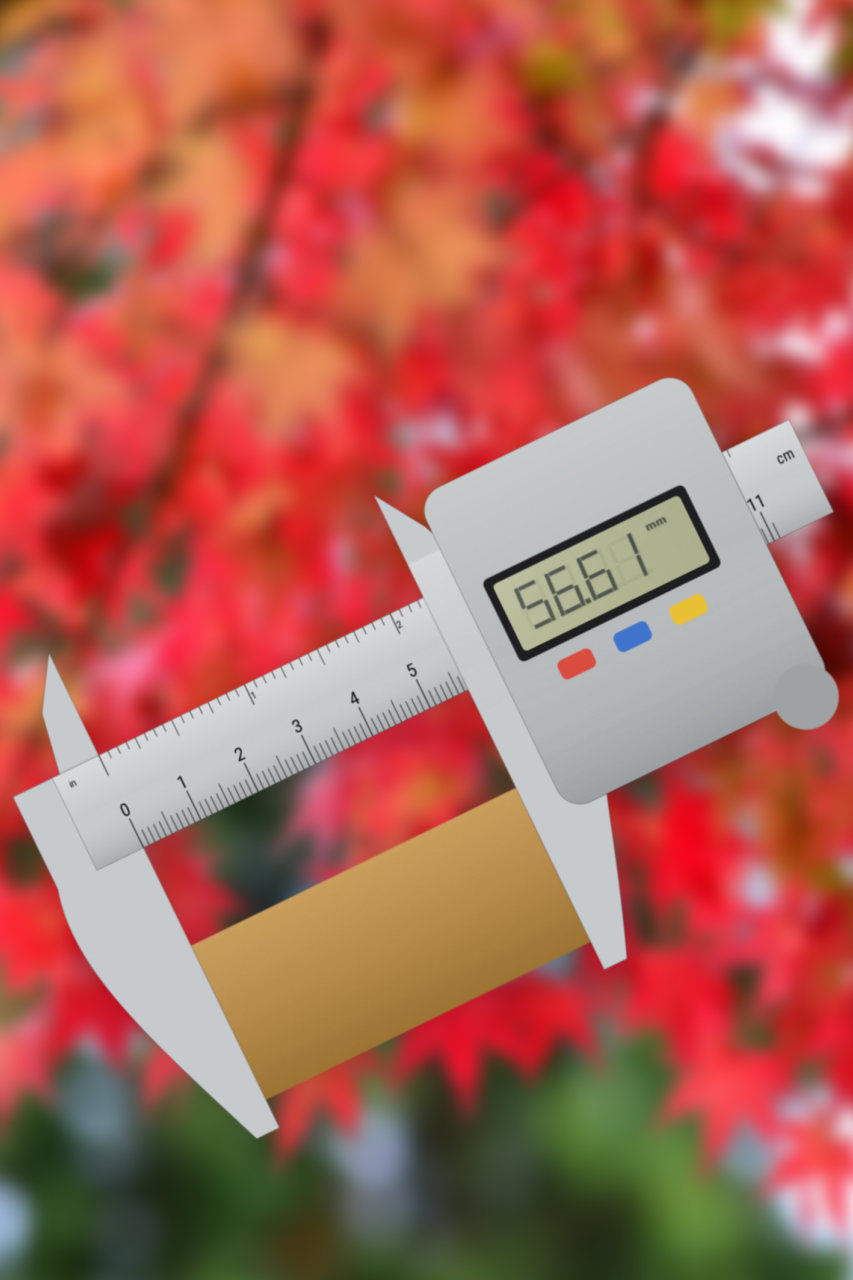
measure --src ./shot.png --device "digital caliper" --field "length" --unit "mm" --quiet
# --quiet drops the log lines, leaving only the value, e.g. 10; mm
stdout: 56.61; mm
